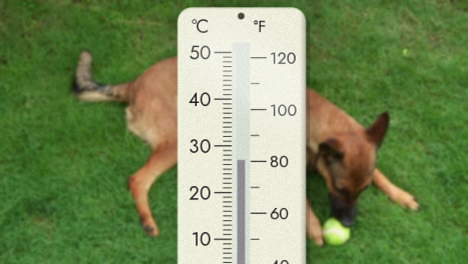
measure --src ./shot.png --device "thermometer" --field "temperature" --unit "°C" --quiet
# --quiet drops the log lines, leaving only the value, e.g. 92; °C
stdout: 27; °C
